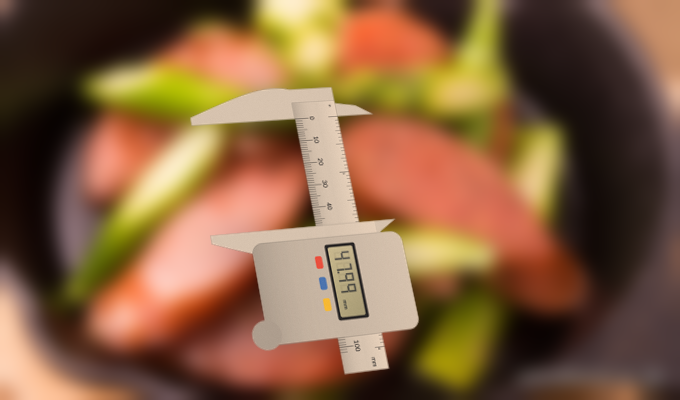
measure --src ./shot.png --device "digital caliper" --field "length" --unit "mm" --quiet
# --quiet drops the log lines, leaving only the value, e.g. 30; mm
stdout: 47.99; mm
